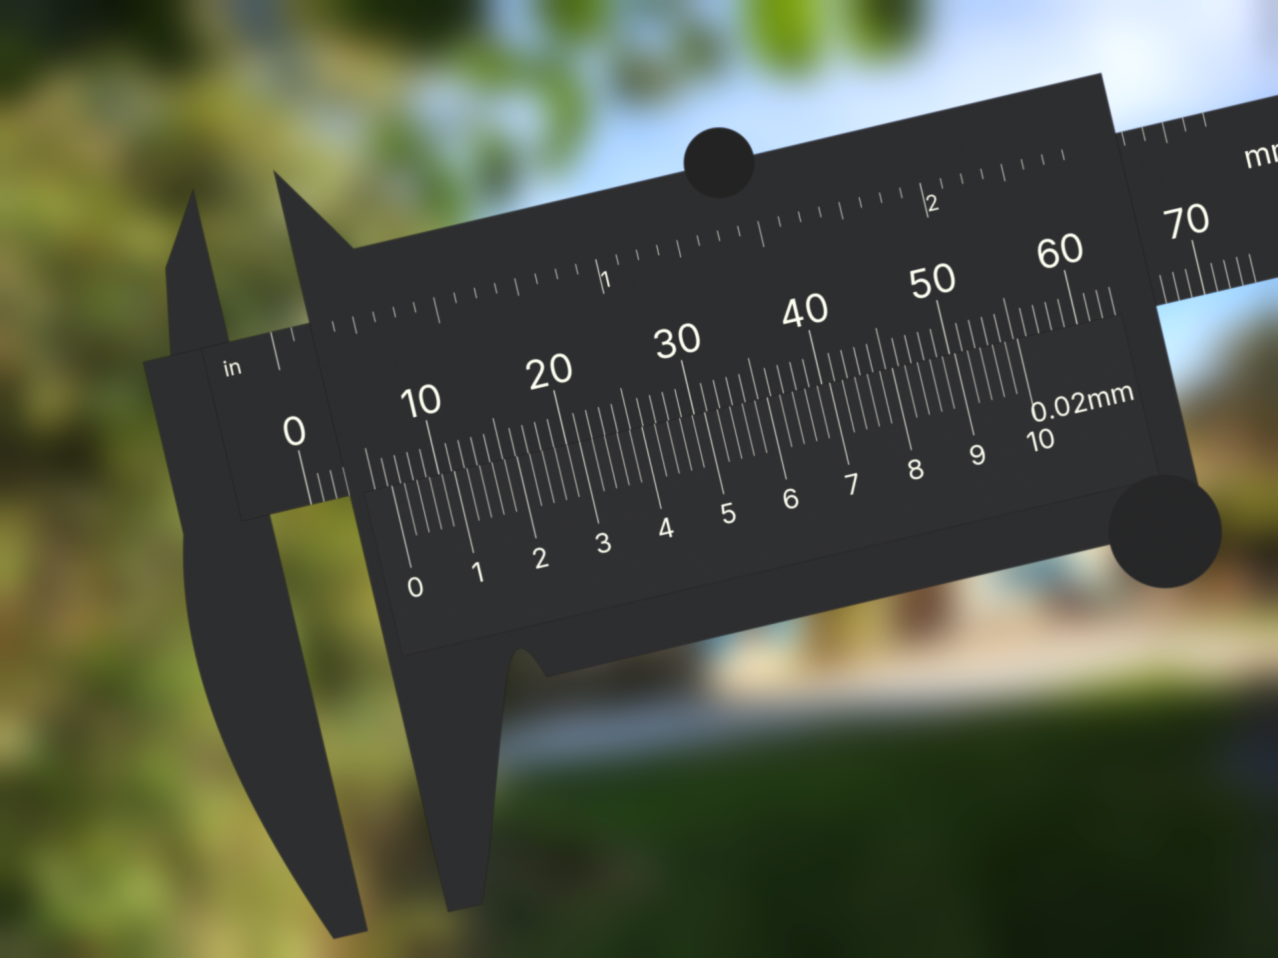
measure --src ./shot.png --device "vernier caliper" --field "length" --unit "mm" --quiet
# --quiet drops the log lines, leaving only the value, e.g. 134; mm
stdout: 6.3; mm
